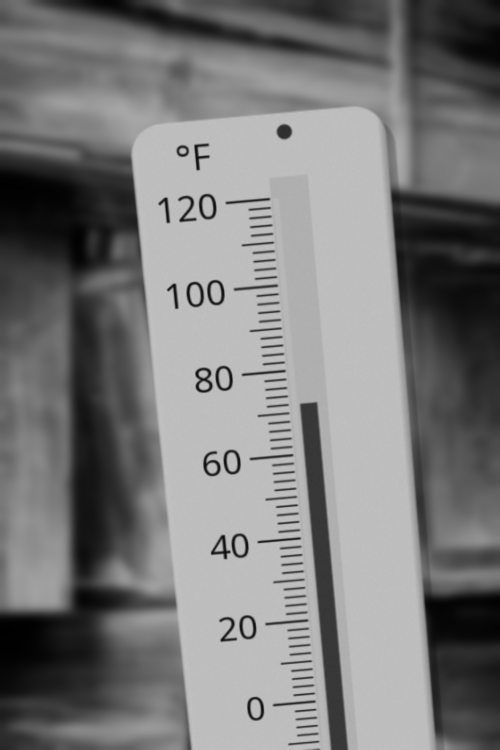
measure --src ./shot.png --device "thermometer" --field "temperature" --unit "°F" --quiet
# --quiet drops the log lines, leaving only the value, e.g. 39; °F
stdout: 72; °F
